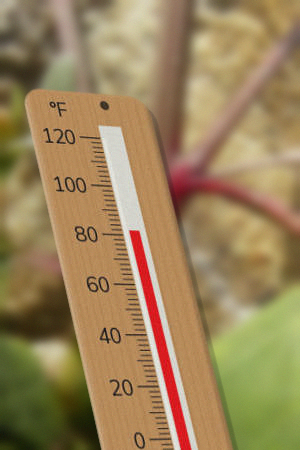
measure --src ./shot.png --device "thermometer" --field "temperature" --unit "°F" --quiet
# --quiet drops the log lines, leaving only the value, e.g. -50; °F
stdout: 82; °F
